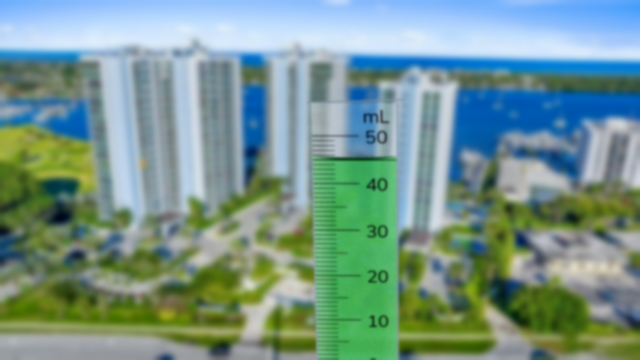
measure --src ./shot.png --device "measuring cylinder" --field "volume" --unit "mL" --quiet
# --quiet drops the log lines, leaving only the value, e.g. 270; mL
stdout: 45; mL
